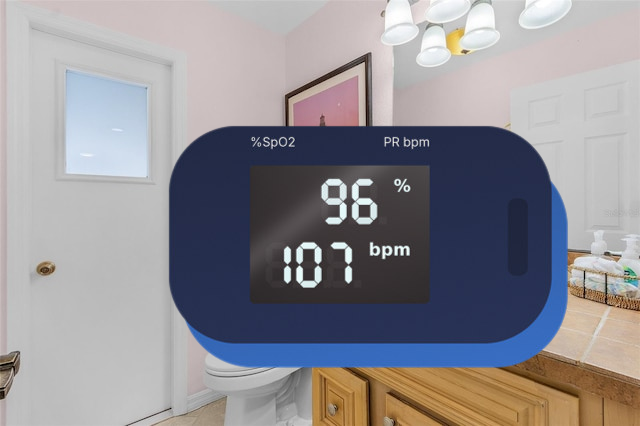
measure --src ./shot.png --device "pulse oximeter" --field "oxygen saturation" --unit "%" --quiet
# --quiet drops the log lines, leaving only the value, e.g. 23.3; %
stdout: 96; %
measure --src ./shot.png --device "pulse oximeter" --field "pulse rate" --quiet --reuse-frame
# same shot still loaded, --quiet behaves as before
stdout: 107; bpm
